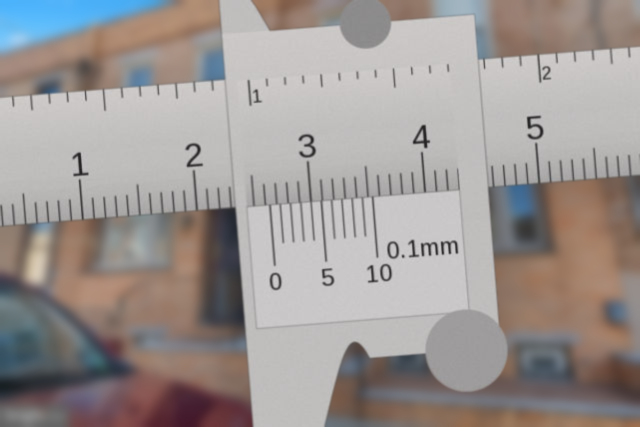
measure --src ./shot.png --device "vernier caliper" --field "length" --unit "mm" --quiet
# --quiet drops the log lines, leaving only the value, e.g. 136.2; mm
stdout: 26.4; mm
